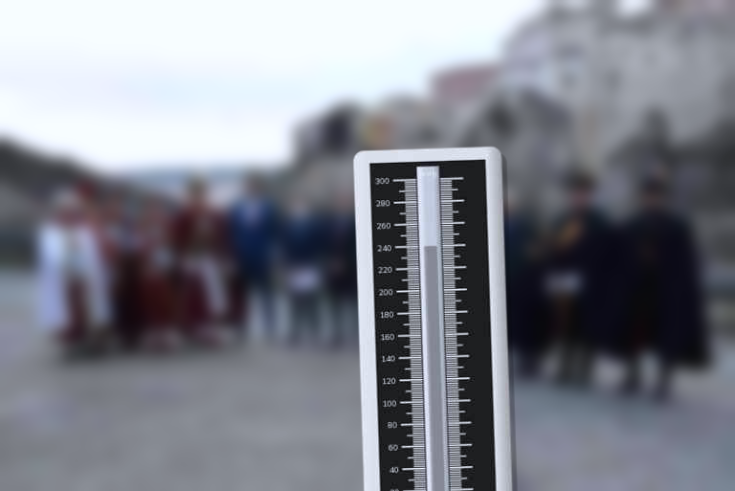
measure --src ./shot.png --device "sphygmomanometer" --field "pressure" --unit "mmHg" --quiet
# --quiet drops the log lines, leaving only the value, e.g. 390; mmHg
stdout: 240; mmHg
